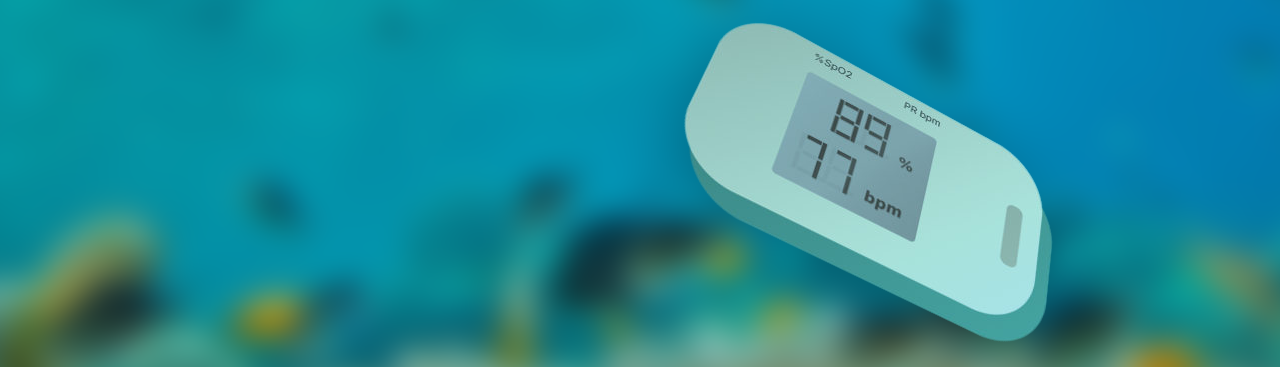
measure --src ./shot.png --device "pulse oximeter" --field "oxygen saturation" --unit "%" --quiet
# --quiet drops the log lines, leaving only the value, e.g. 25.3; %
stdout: 89; %
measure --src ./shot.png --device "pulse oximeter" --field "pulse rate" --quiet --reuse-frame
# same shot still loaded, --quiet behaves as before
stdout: 77; bpm
